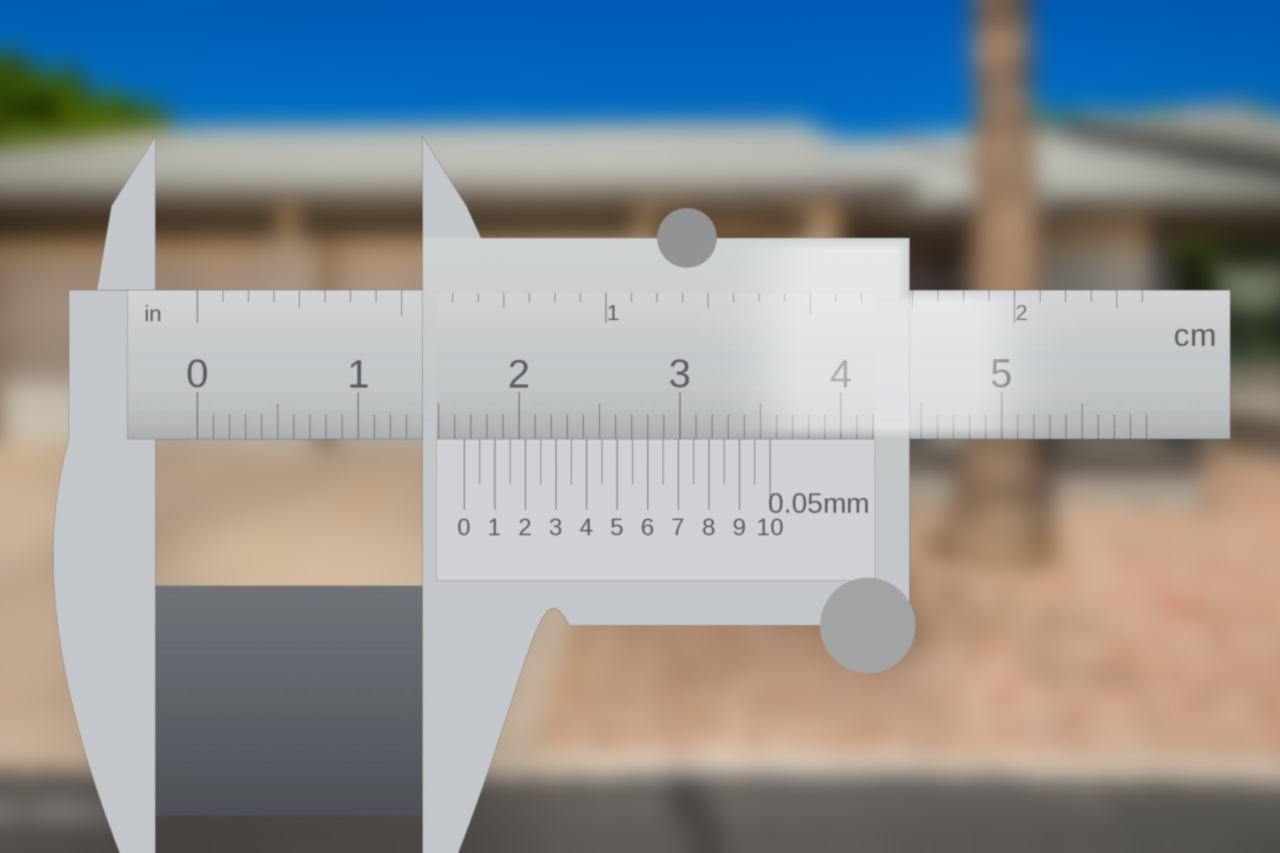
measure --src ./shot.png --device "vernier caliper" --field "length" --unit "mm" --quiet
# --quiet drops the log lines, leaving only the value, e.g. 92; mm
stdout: 16.6; mm
